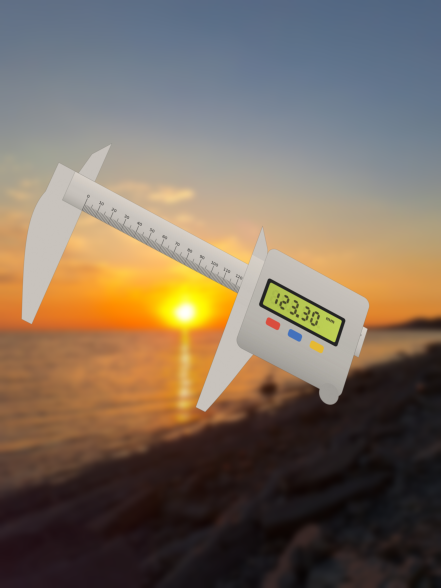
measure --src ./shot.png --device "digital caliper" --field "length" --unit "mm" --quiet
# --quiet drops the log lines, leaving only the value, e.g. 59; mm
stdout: 123.30; mm
